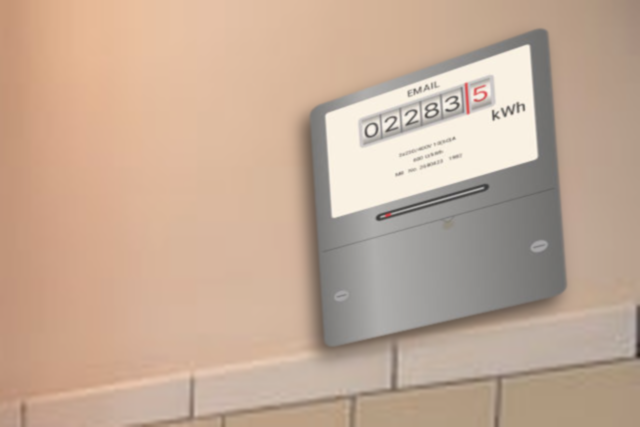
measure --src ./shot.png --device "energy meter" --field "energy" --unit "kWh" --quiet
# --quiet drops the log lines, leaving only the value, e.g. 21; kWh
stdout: 2283.5; kWh
